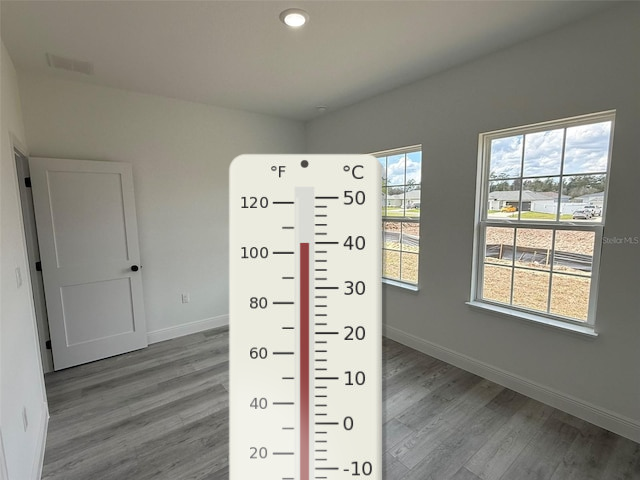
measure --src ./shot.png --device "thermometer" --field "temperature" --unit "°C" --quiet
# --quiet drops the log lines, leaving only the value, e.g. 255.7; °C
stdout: 40; °C
